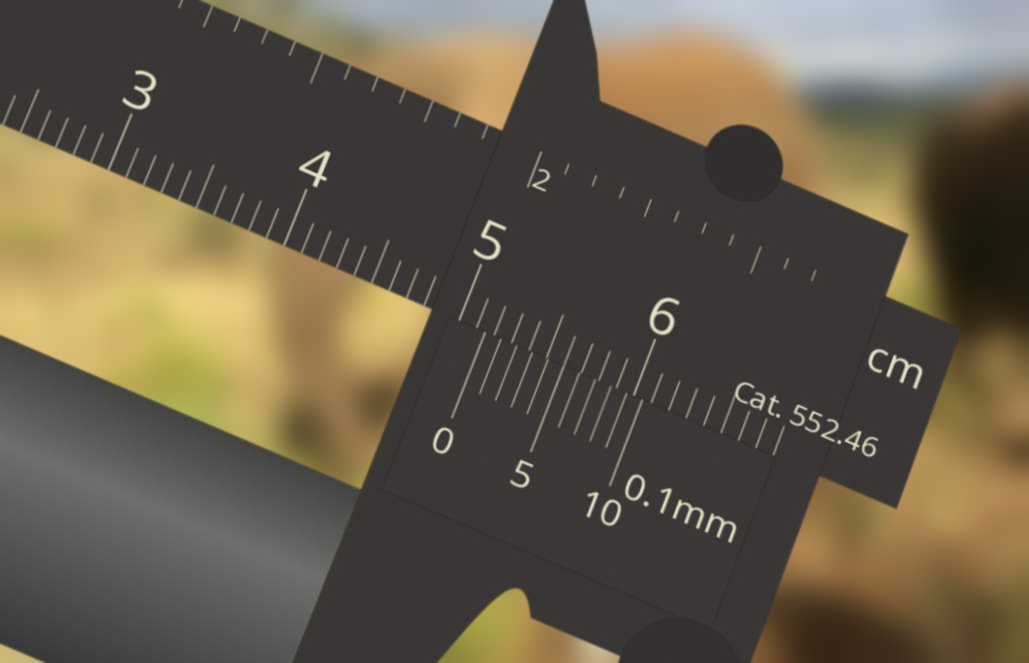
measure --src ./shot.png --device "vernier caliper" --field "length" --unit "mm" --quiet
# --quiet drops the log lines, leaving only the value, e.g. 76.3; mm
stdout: 51.5; mm
